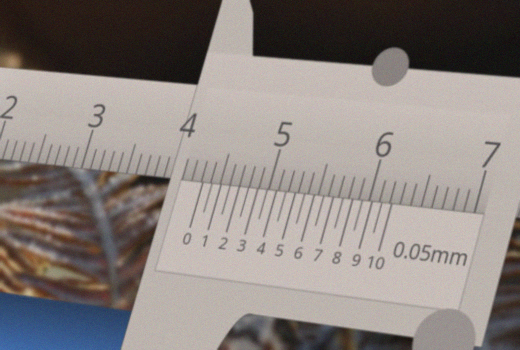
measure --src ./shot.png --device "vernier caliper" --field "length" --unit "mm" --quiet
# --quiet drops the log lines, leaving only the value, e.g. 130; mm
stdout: 43.2; mm
